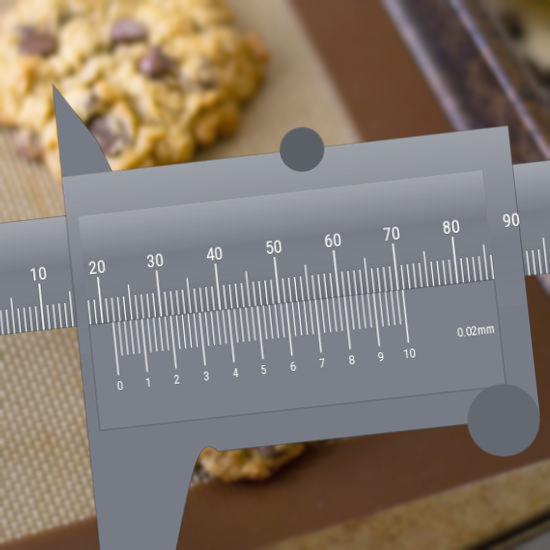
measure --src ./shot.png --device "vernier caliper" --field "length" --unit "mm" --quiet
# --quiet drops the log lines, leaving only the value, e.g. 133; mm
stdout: 21.8; mm
